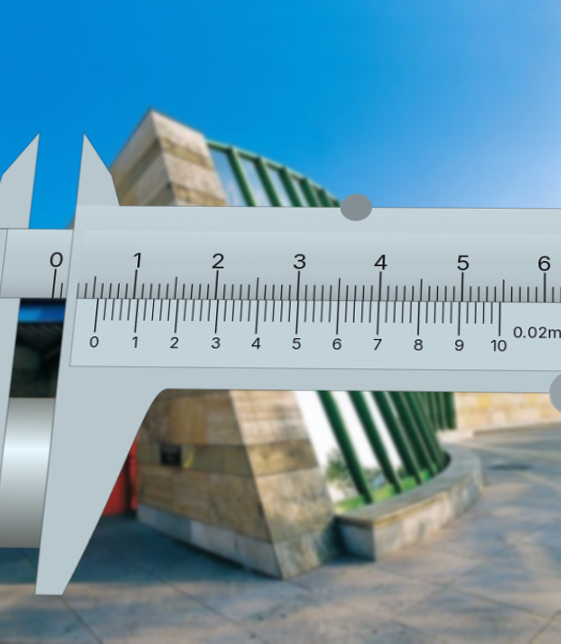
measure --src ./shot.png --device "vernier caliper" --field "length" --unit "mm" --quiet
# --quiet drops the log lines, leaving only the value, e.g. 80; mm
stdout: 5.6; mm
